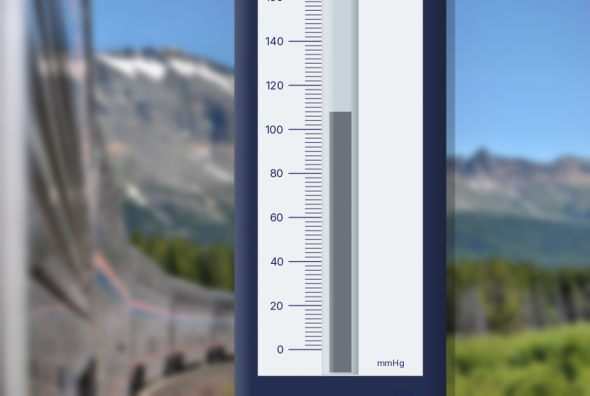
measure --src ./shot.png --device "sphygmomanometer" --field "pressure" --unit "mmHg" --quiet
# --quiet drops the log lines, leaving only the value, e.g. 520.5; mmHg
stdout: 108; mmHg
